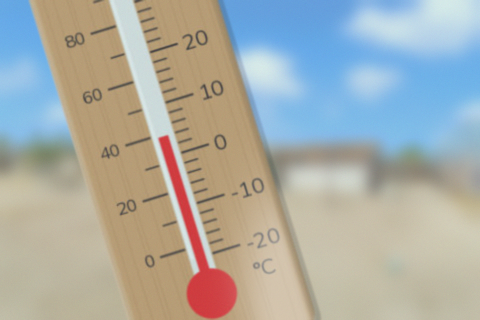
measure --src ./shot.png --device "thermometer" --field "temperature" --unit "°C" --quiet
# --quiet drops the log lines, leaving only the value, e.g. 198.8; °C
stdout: 4; °C
